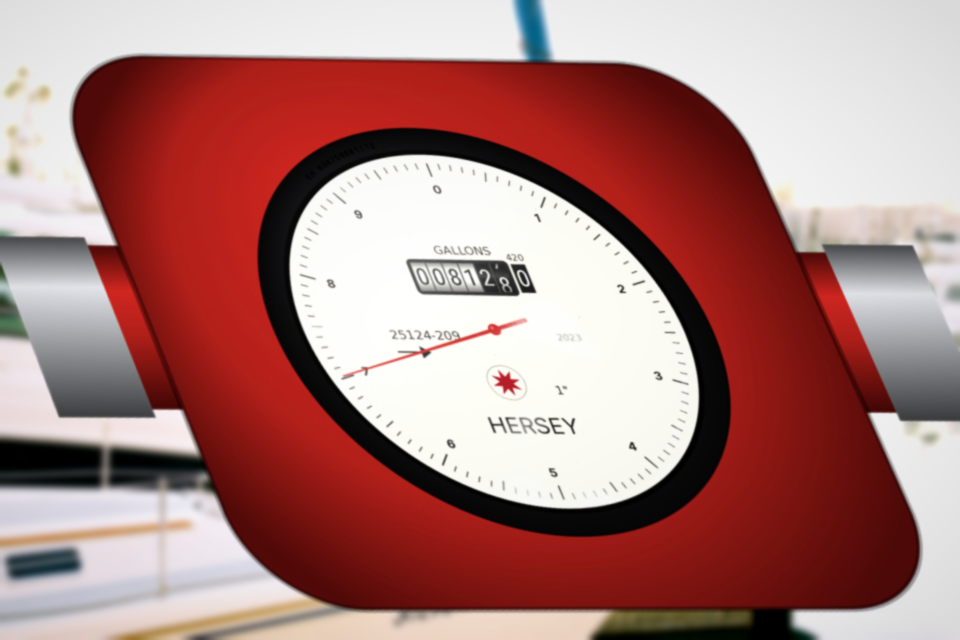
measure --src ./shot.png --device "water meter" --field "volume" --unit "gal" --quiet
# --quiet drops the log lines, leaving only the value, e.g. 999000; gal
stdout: 81277.0; gal
